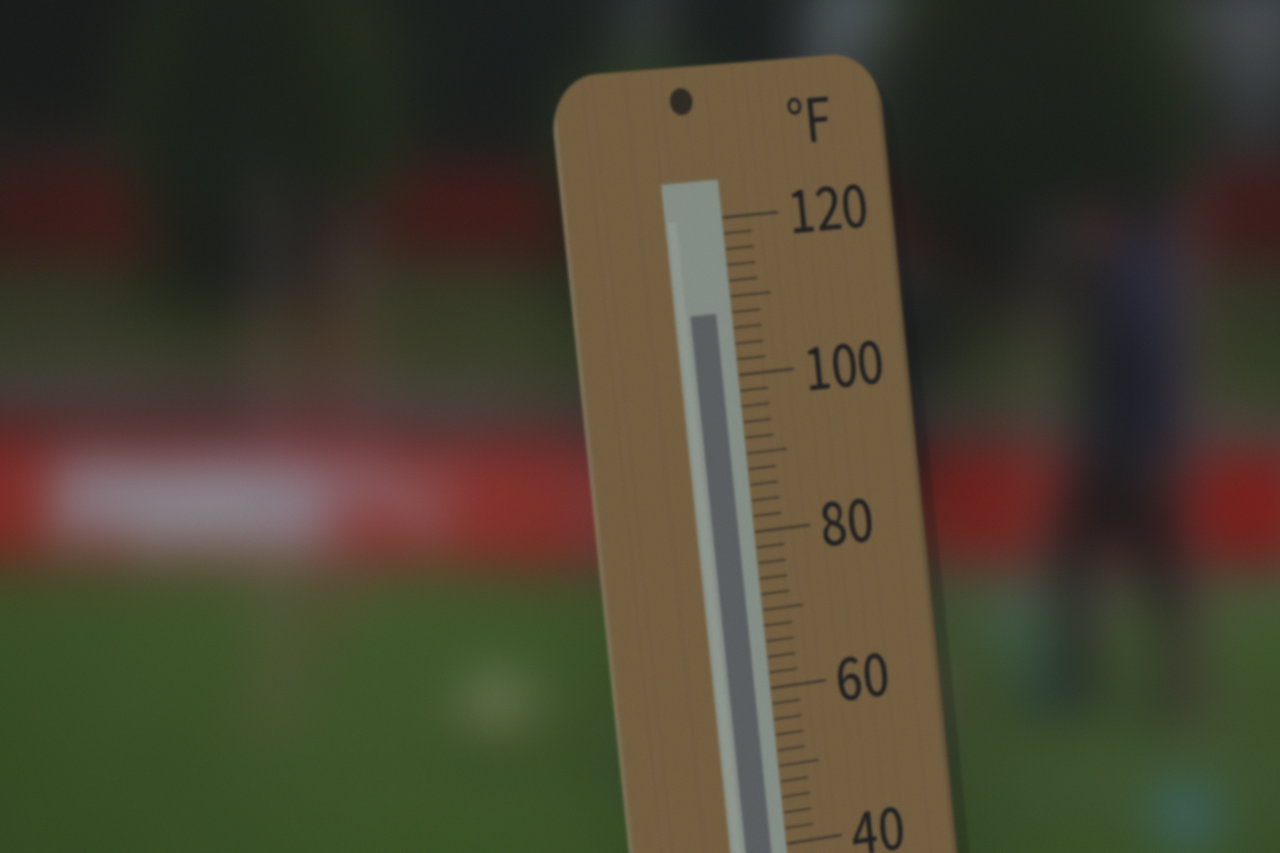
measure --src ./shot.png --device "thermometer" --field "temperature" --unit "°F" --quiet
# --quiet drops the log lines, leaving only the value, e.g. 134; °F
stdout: 108; °F
